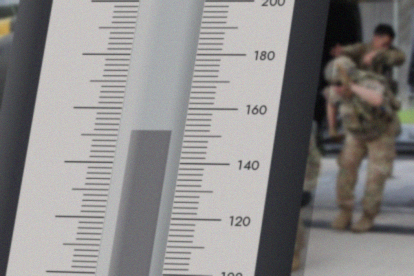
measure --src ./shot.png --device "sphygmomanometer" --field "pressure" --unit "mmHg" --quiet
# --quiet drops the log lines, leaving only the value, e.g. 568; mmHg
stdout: 152; mmHg
